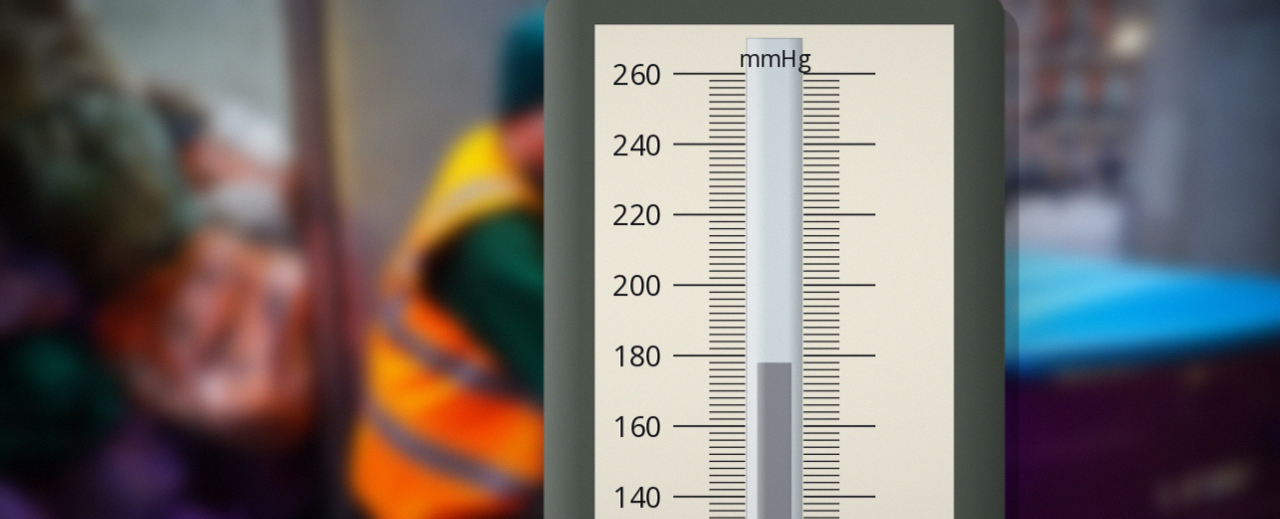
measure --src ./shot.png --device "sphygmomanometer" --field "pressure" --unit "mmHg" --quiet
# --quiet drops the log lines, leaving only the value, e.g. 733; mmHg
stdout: 178; mmHg
